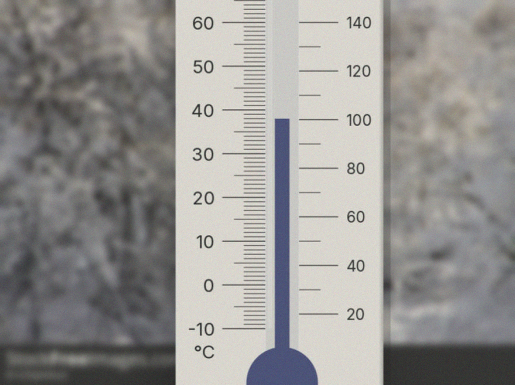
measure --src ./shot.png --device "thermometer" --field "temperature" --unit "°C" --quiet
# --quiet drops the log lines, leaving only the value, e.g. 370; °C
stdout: 38; °C
